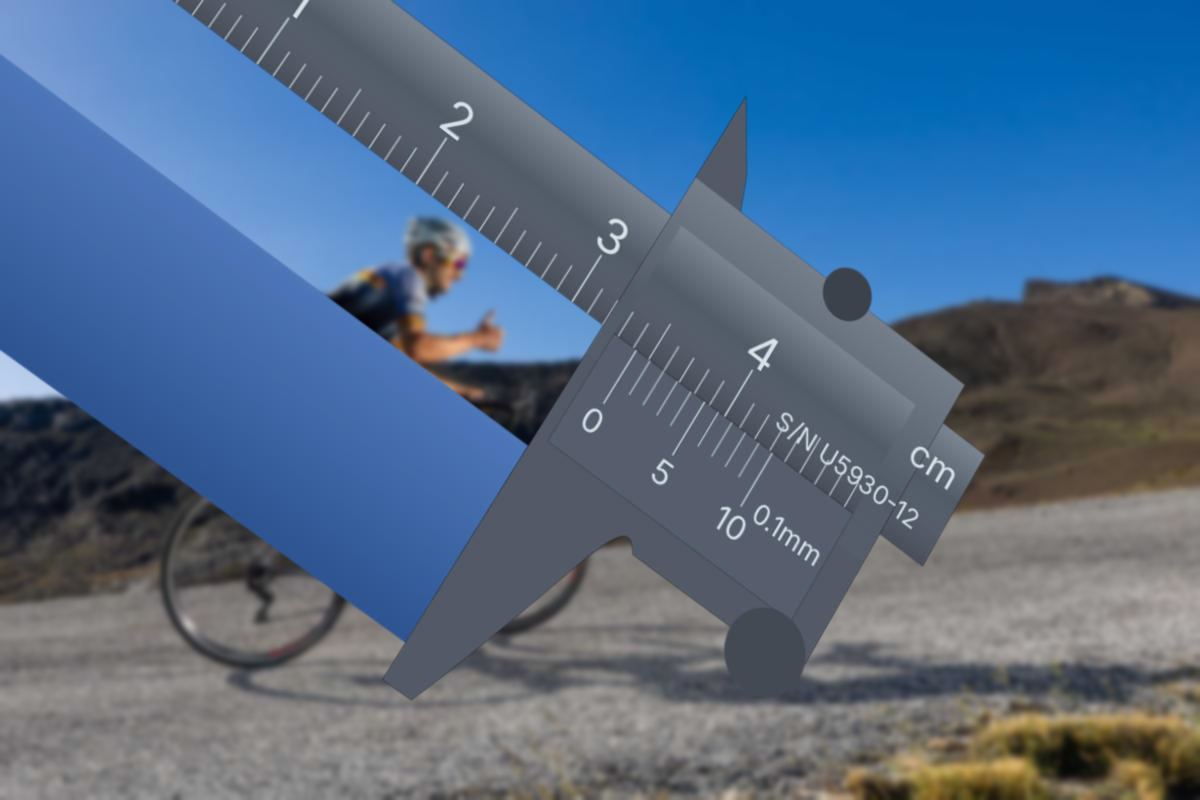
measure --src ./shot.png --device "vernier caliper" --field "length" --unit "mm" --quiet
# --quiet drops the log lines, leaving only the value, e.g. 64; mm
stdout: 34.2; mm
